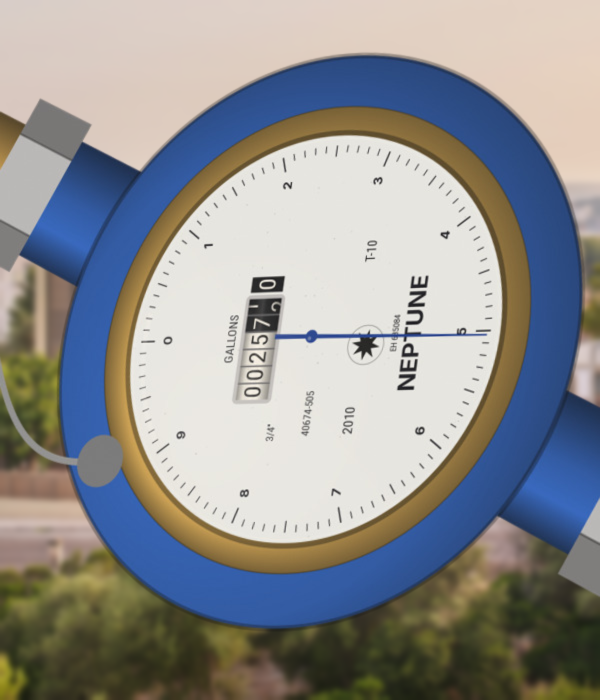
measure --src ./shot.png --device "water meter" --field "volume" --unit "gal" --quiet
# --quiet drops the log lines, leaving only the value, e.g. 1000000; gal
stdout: 25715.0; gal
